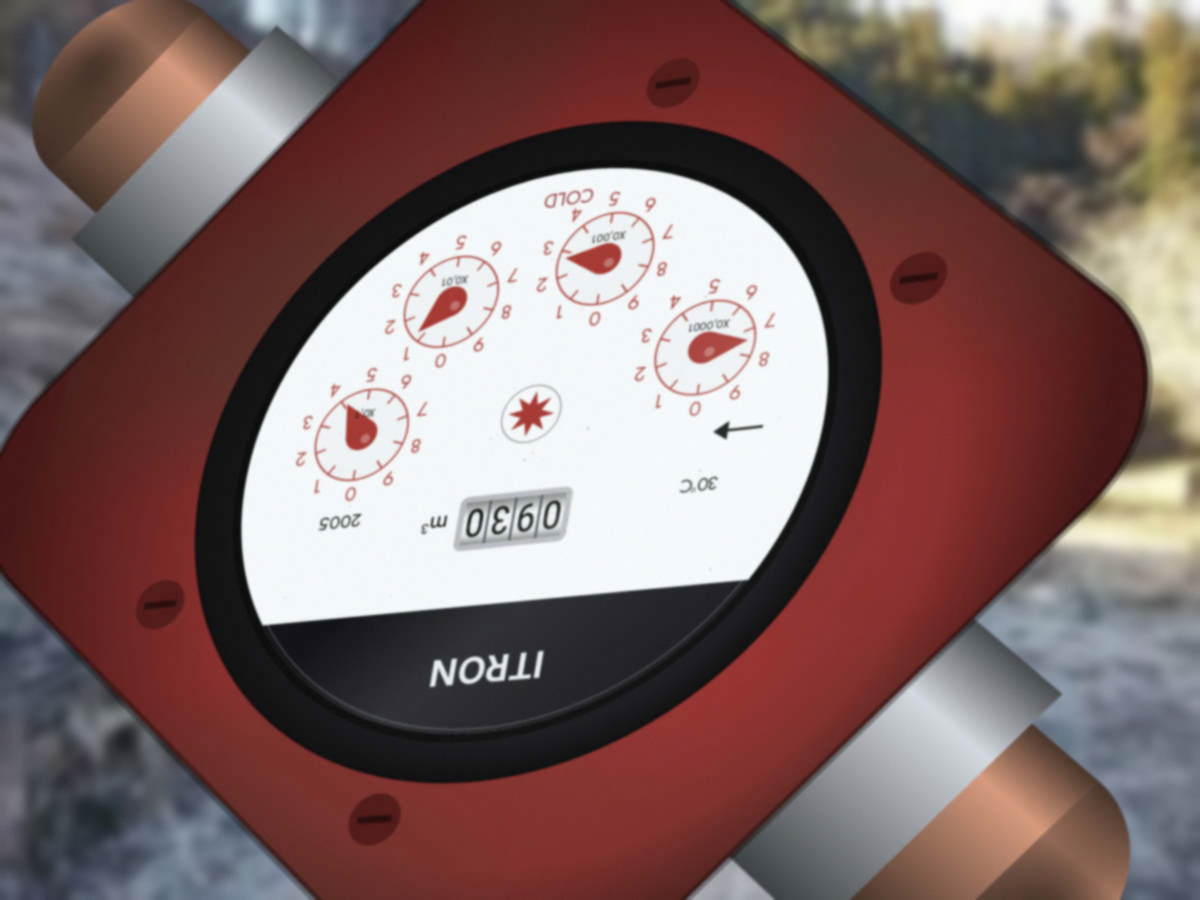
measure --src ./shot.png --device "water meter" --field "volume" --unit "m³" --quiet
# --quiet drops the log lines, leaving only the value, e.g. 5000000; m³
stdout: 930.4127; m³
